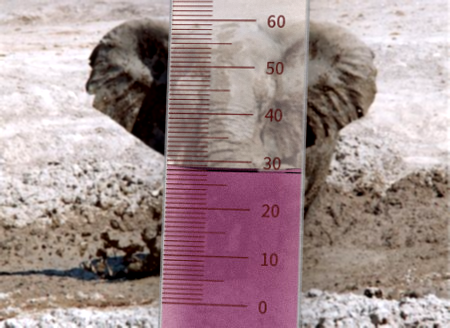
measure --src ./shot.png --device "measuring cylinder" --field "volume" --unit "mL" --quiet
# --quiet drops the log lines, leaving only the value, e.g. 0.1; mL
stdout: 28; mL
